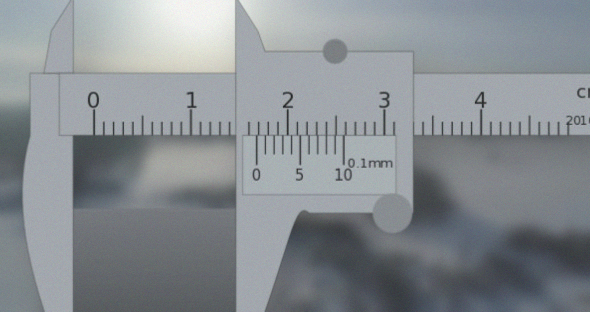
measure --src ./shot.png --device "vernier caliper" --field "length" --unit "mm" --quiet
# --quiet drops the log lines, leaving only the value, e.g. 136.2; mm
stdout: 16.8; mm
